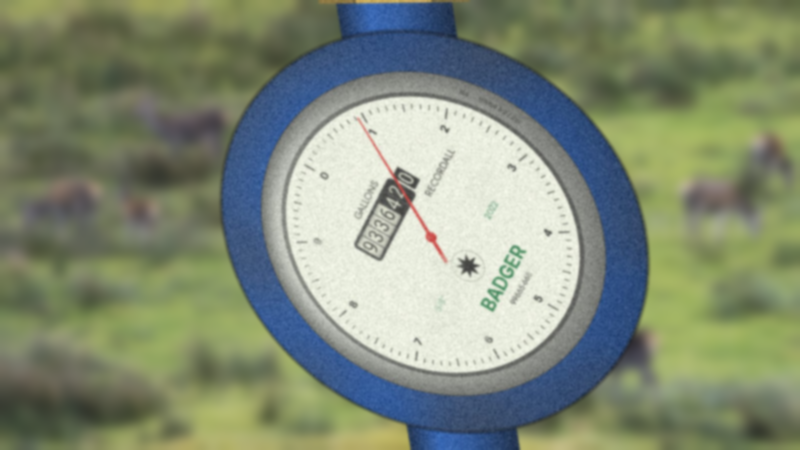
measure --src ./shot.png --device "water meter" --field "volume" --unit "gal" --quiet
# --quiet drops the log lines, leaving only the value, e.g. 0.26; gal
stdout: 9336420.9; gal
